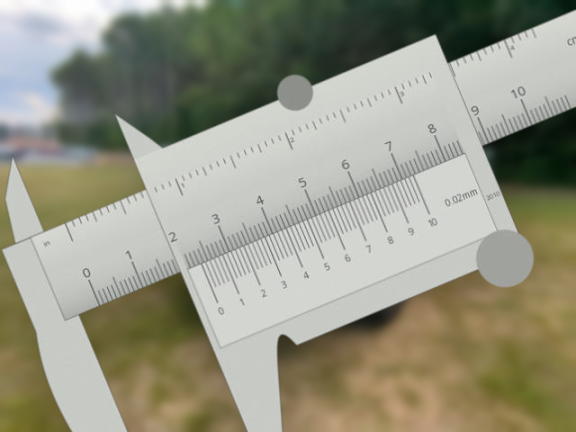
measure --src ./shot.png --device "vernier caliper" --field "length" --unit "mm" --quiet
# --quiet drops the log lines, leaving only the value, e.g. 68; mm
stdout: 23.5; mm
